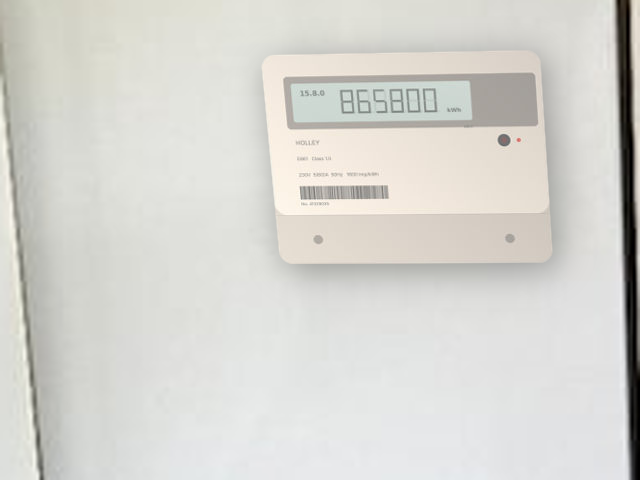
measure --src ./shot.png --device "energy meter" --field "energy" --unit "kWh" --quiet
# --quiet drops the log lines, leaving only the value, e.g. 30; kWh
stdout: 865800; kWh
